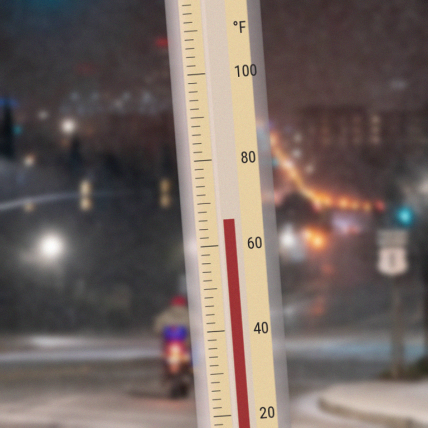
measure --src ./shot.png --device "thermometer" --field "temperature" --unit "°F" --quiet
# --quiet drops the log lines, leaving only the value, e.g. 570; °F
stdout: 66; °F
